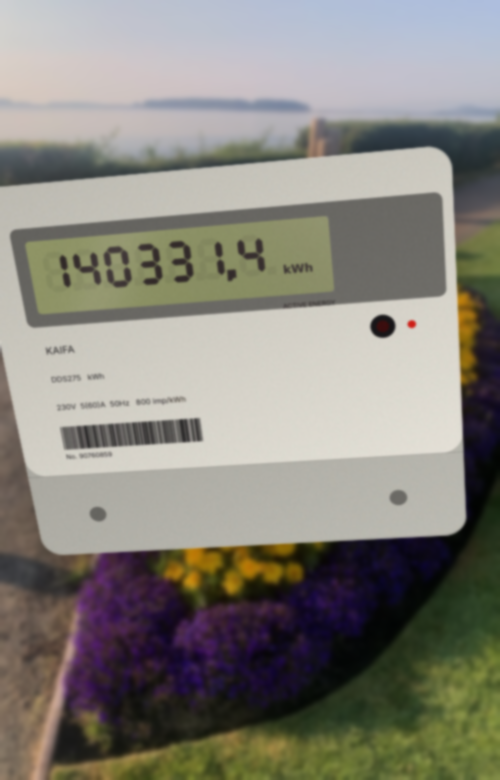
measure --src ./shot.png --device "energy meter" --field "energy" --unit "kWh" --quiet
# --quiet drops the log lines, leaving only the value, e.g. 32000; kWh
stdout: 140331.4; kWh
